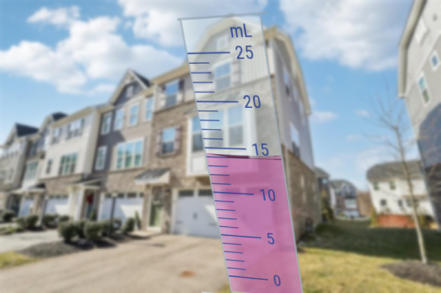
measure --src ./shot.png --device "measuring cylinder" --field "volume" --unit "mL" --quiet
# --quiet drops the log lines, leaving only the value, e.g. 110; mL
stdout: 14; mL
